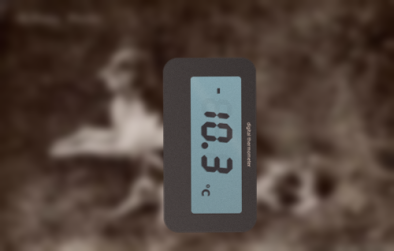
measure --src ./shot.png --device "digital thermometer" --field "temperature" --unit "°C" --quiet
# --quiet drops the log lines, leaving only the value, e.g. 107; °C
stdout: -10.3; °C
